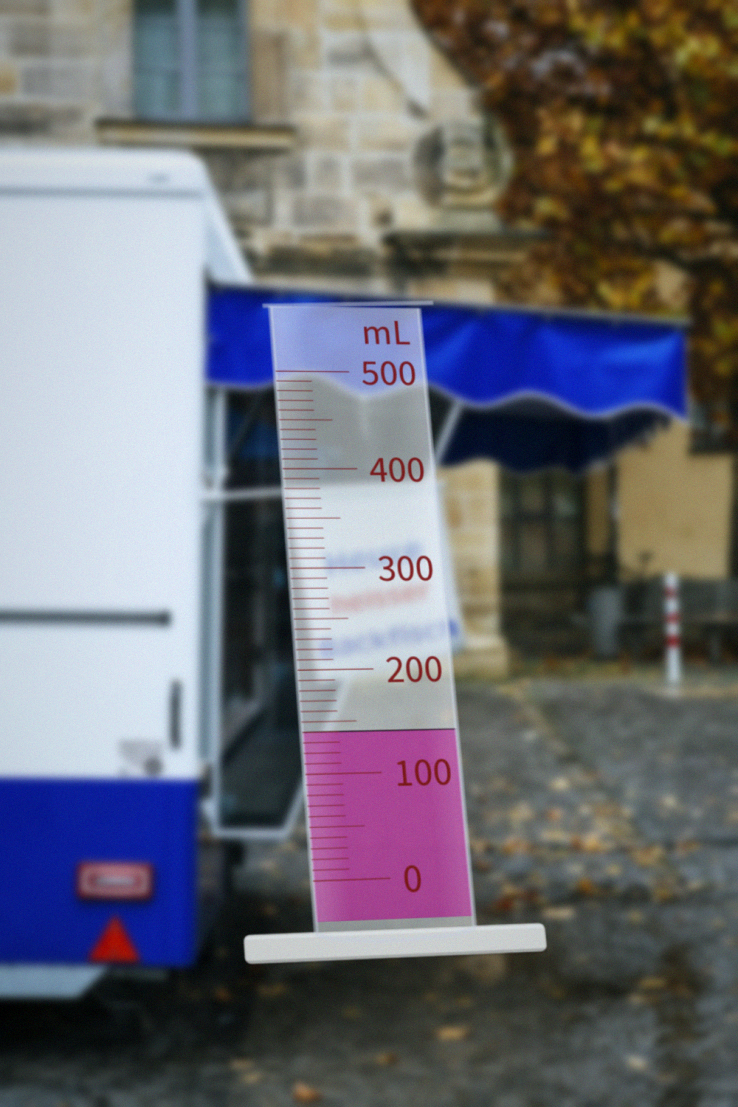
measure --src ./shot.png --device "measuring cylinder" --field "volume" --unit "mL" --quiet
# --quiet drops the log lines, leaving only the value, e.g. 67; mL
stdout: 140; mL
